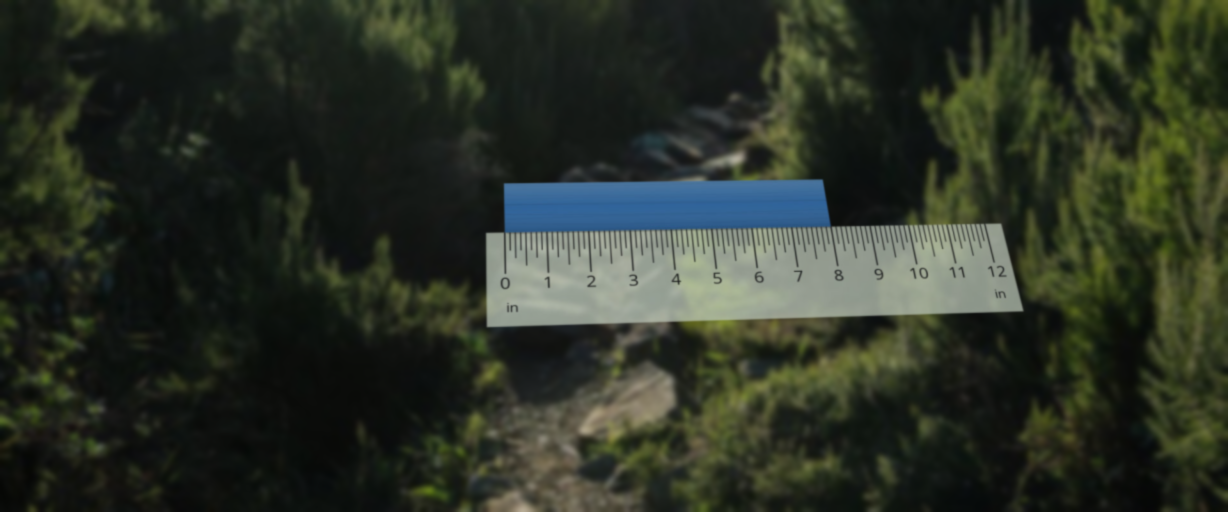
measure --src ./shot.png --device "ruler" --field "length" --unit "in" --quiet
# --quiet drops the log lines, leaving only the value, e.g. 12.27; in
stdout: 8; in
